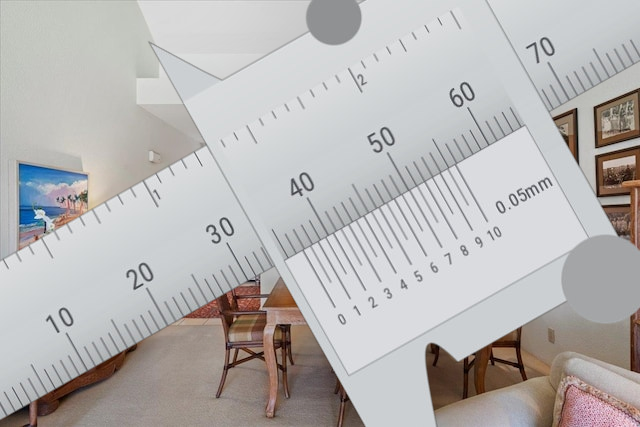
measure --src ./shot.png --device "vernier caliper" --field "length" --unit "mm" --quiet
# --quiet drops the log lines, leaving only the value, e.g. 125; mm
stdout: 36.8; mm
